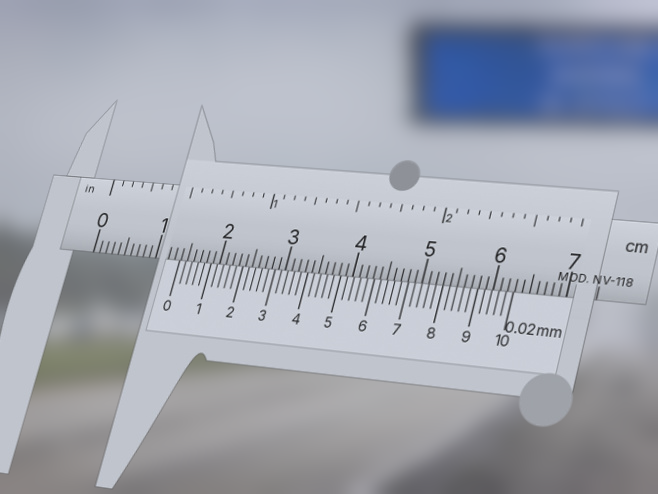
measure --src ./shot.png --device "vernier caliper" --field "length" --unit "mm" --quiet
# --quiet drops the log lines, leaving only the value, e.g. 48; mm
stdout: 13.8; mm
